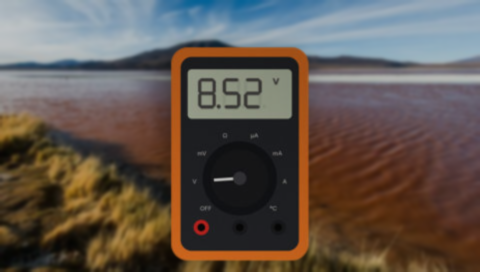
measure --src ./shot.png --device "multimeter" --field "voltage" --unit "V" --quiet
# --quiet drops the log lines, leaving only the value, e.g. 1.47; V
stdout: 8.52; V
